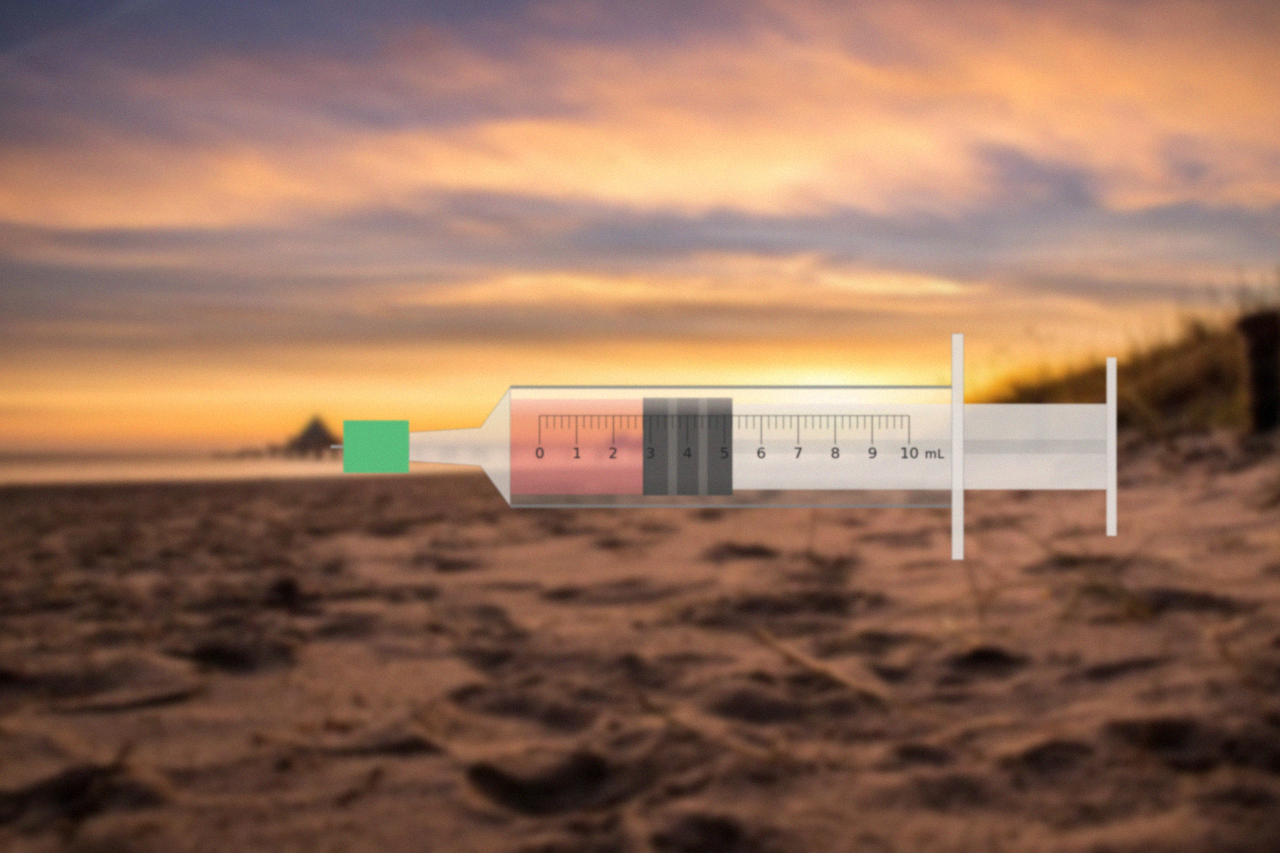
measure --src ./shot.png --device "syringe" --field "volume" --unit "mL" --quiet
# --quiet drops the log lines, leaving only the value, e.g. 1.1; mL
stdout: 2.8; mL
